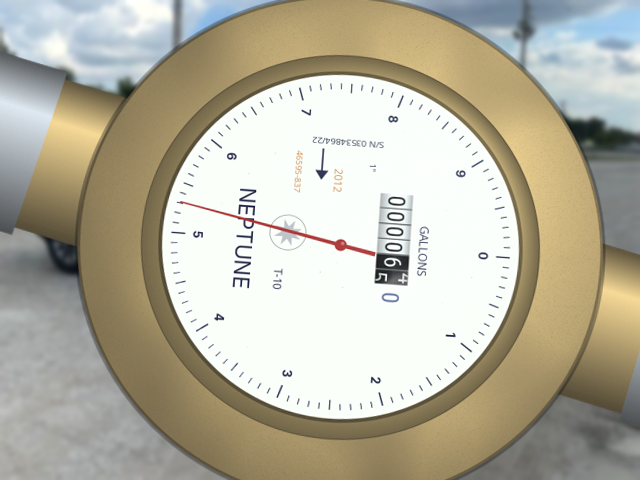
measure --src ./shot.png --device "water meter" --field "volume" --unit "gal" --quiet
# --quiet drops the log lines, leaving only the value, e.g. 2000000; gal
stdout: 645.3; gal
